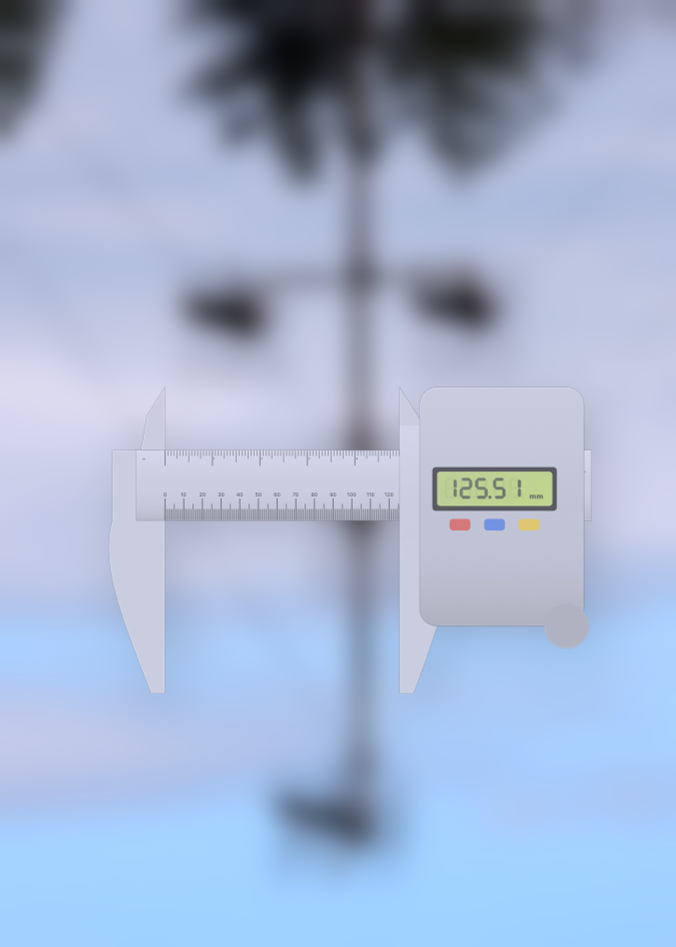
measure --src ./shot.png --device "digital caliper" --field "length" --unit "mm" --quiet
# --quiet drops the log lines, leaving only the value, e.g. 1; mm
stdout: 125.51; mm
